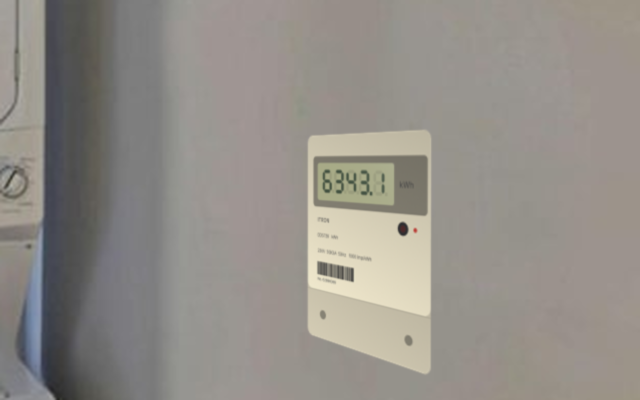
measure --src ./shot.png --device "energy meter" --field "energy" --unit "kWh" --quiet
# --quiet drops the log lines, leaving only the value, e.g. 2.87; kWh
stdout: 6343.1; kWh
